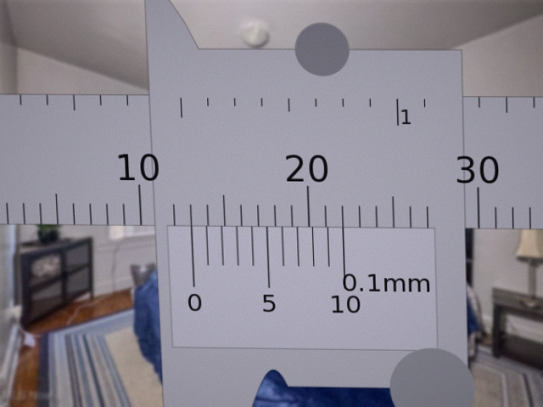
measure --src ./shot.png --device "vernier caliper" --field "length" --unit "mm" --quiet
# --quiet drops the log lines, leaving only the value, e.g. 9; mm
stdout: 13.0; mm
